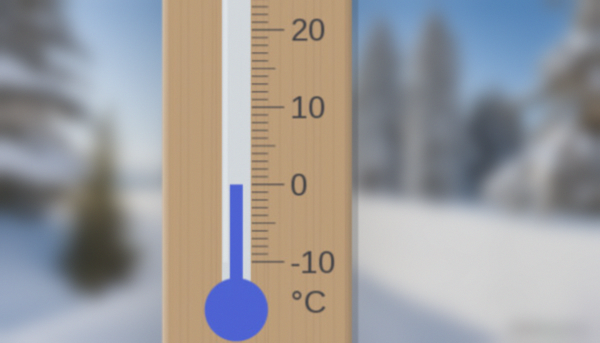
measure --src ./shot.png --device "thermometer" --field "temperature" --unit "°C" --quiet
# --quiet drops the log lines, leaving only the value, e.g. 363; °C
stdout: 0; °C
